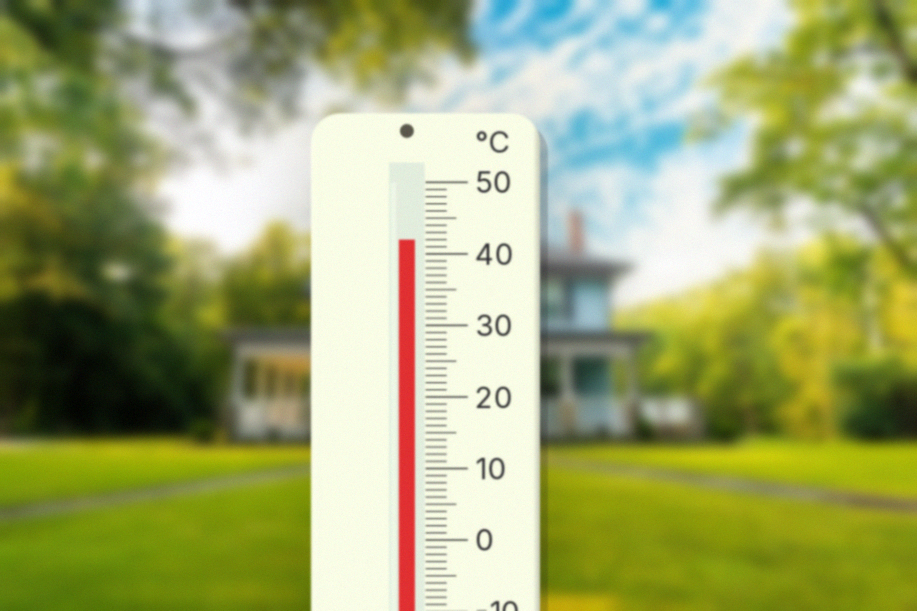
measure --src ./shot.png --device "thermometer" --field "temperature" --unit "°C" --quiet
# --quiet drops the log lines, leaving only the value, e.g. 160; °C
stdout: 42; °C
